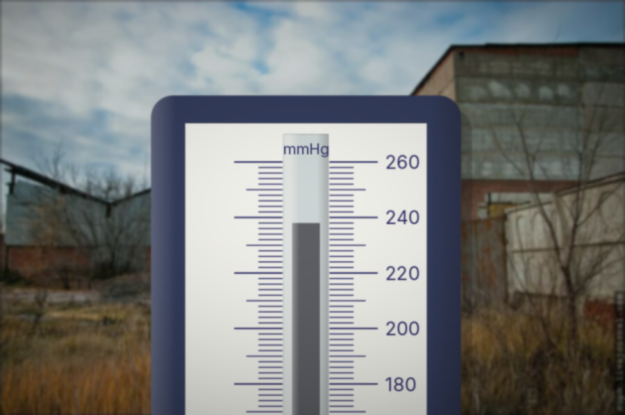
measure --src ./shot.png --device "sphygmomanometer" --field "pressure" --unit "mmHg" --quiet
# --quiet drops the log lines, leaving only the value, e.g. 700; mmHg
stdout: 238; mmHg
